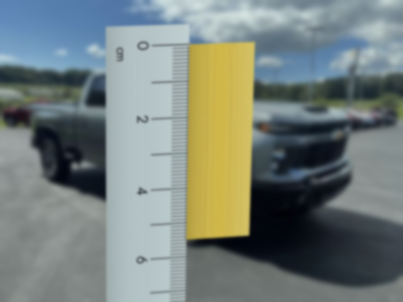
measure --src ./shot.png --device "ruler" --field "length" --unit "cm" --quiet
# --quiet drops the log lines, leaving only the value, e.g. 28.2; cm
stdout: 5.5; cm
